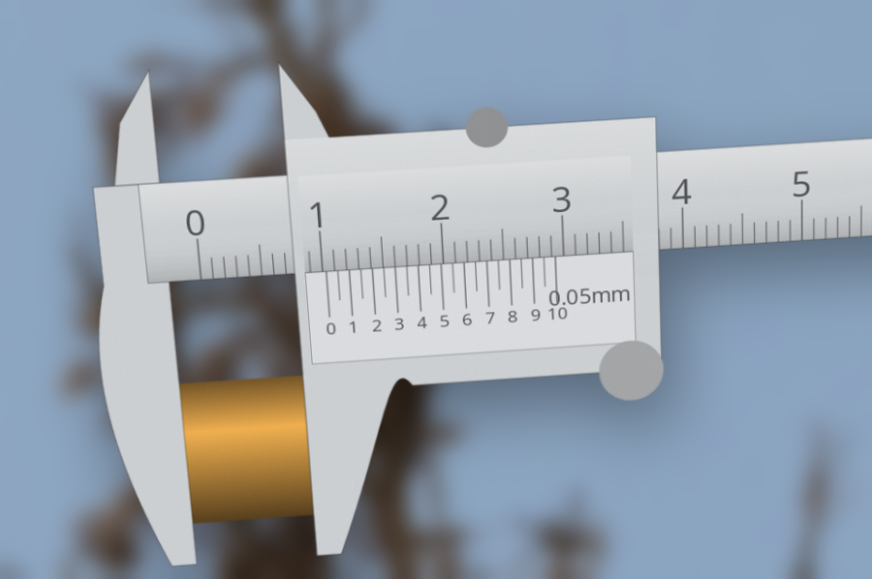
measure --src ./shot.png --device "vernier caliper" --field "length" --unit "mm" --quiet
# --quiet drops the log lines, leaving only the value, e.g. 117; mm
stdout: 10.3; mm
